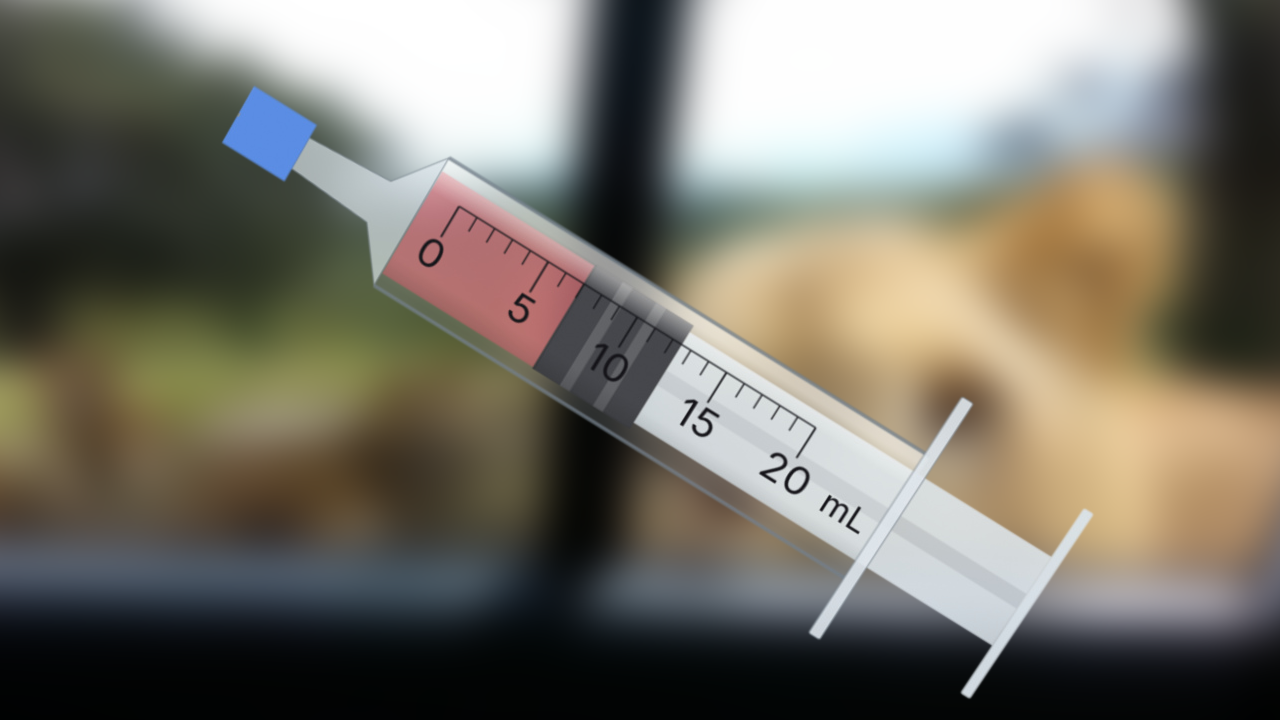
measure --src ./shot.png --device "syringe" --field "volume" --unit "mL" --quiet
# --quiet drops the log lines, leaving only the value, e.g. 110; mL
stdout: 7; mL
